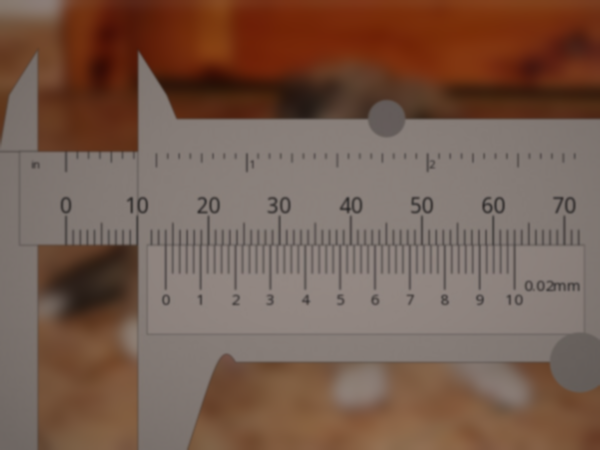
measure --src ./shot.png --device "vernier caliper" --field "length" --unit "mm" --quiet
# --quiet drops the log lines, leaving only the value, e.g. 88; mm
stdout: 14.0; mm
